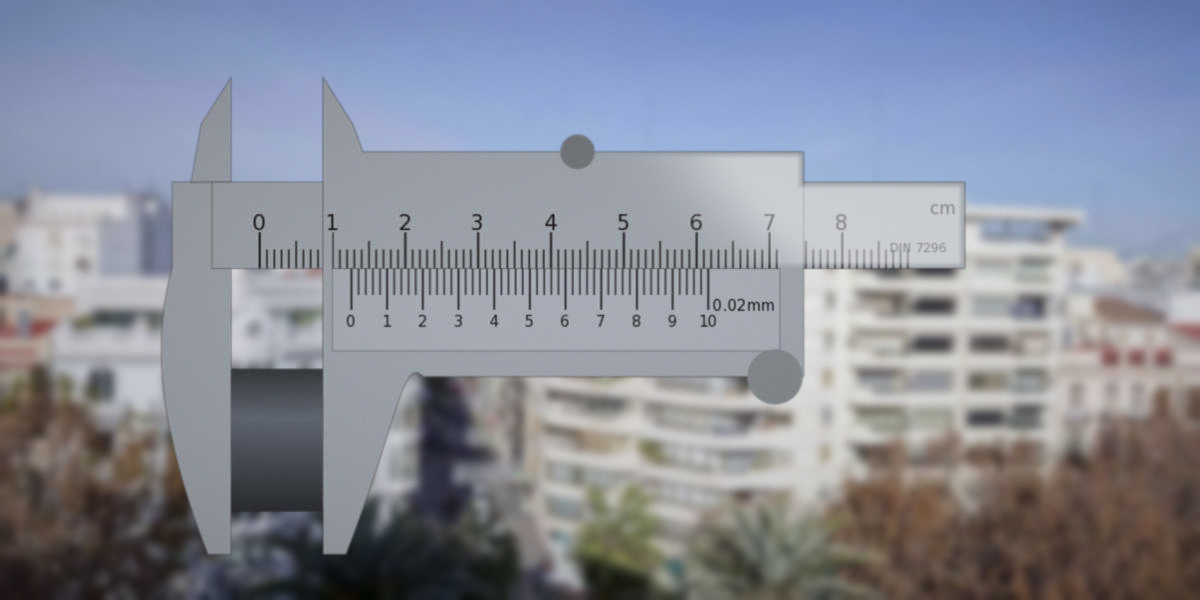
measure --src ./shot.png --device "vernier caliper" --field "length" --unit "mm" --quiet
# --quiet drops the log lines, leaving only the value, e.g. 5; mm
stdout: 12.6; mm
